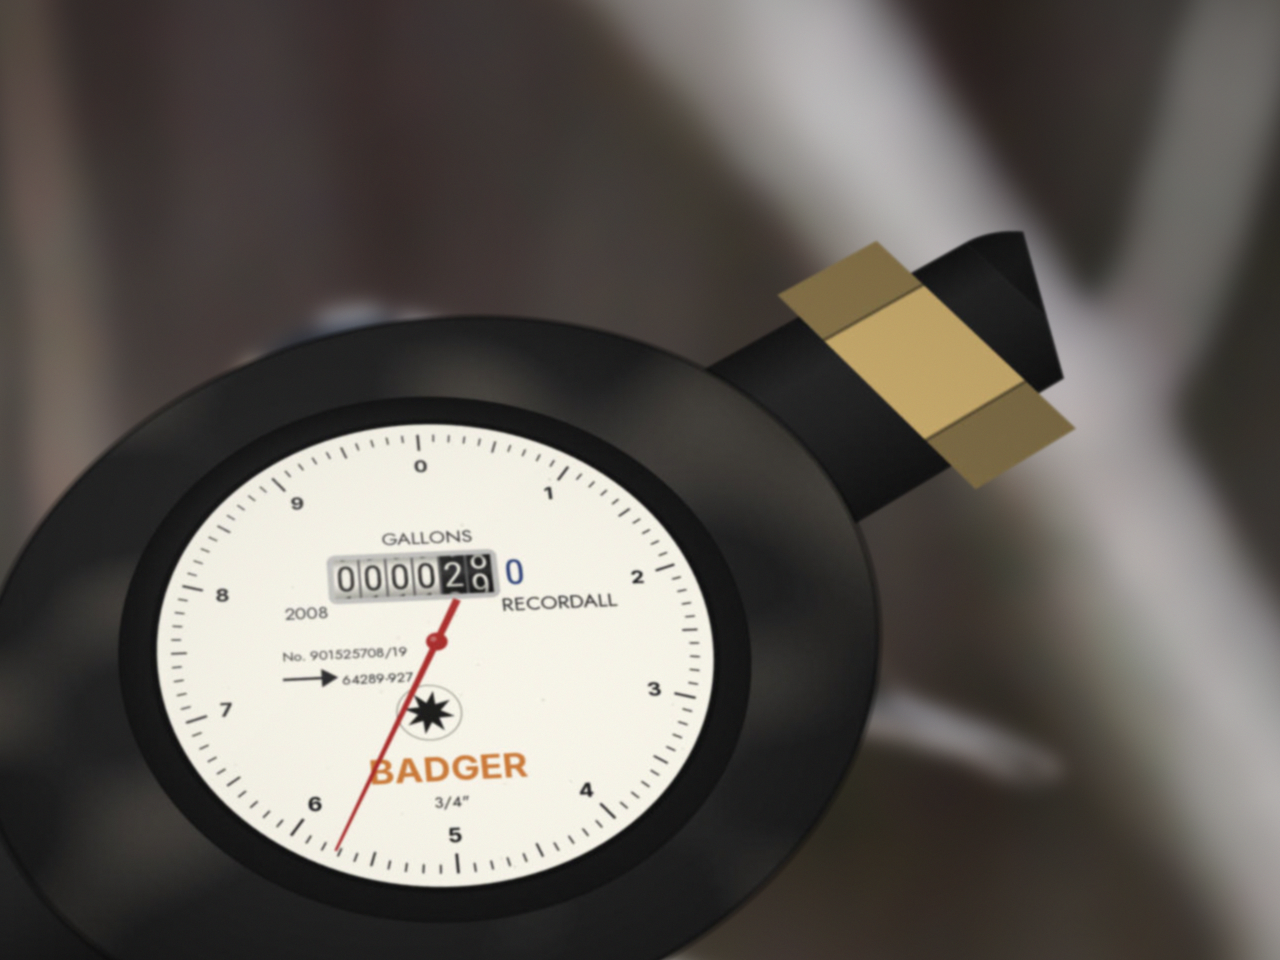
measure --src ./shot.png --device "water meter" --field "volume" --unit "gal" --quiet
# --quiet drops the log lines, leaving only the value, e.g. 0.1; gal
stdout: 285.7; gal
